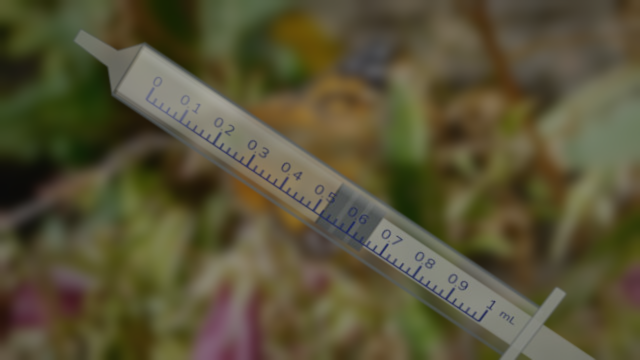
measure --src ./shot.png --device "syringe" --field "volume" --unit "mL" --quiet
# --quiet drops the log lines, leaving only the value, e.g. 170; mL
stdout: 0.52; mL
